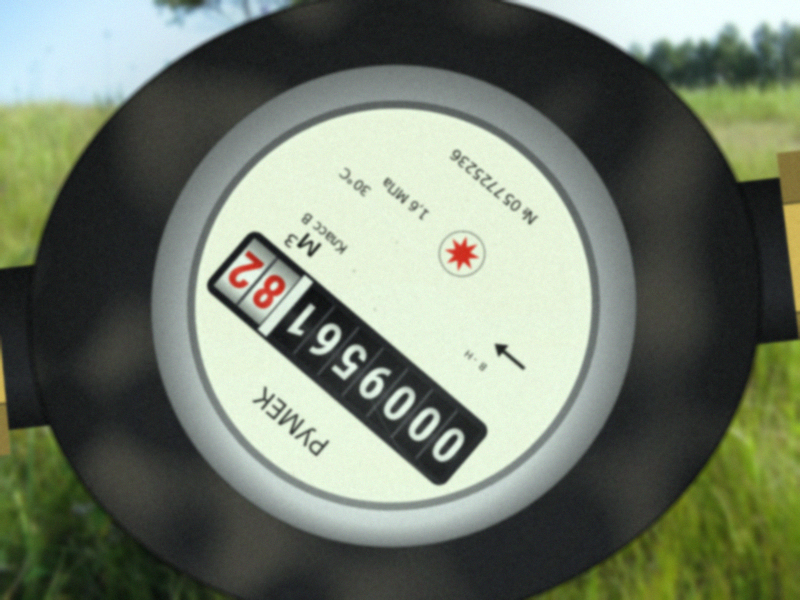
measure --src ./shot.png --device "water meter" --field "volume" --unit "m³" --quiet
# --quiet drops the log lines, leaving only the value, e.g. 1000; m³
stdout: 9561.82; m³
